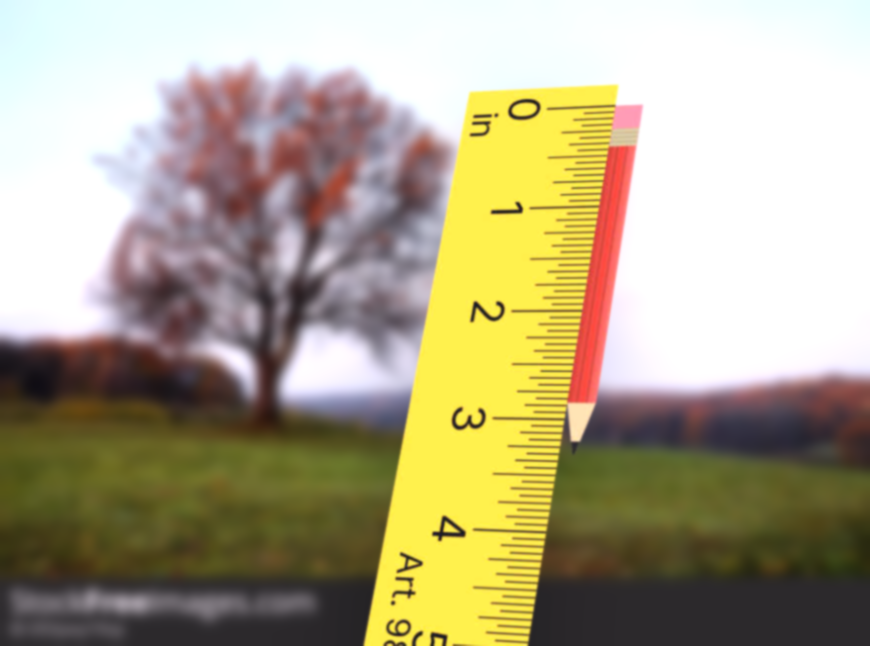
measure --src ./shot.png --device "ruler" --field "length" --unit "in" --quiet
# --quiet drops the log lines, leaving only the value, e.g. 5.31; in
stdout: 3.3125; in
